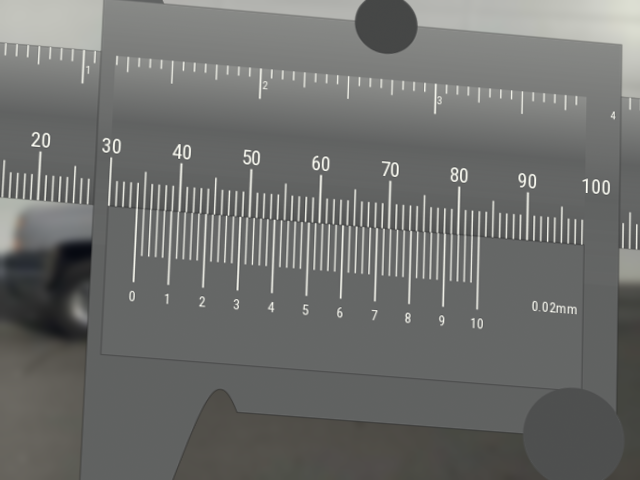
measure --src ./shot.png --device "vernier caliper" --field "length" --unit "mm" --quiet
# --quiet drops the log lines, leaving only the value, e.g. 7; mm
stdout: 34.0; mm
